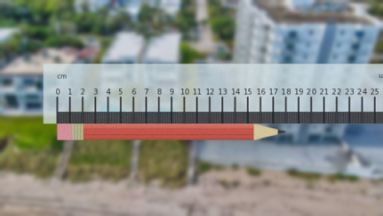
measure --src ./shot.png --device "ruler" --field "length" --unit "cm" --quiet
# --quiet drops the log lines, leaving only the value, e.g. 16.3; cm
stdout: 18; cm
